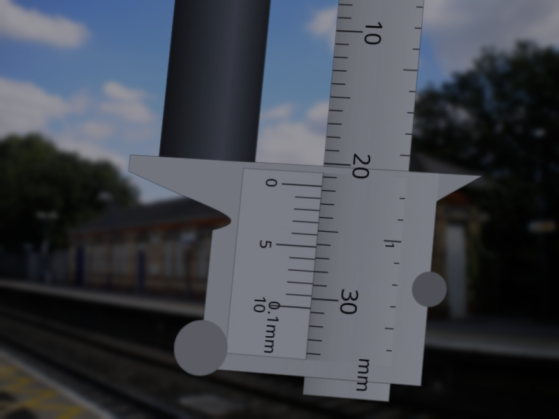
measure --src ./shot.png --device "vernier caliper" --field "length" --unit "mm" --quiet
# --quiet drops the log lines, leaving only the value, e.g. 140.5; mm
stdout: 21.7; mm
